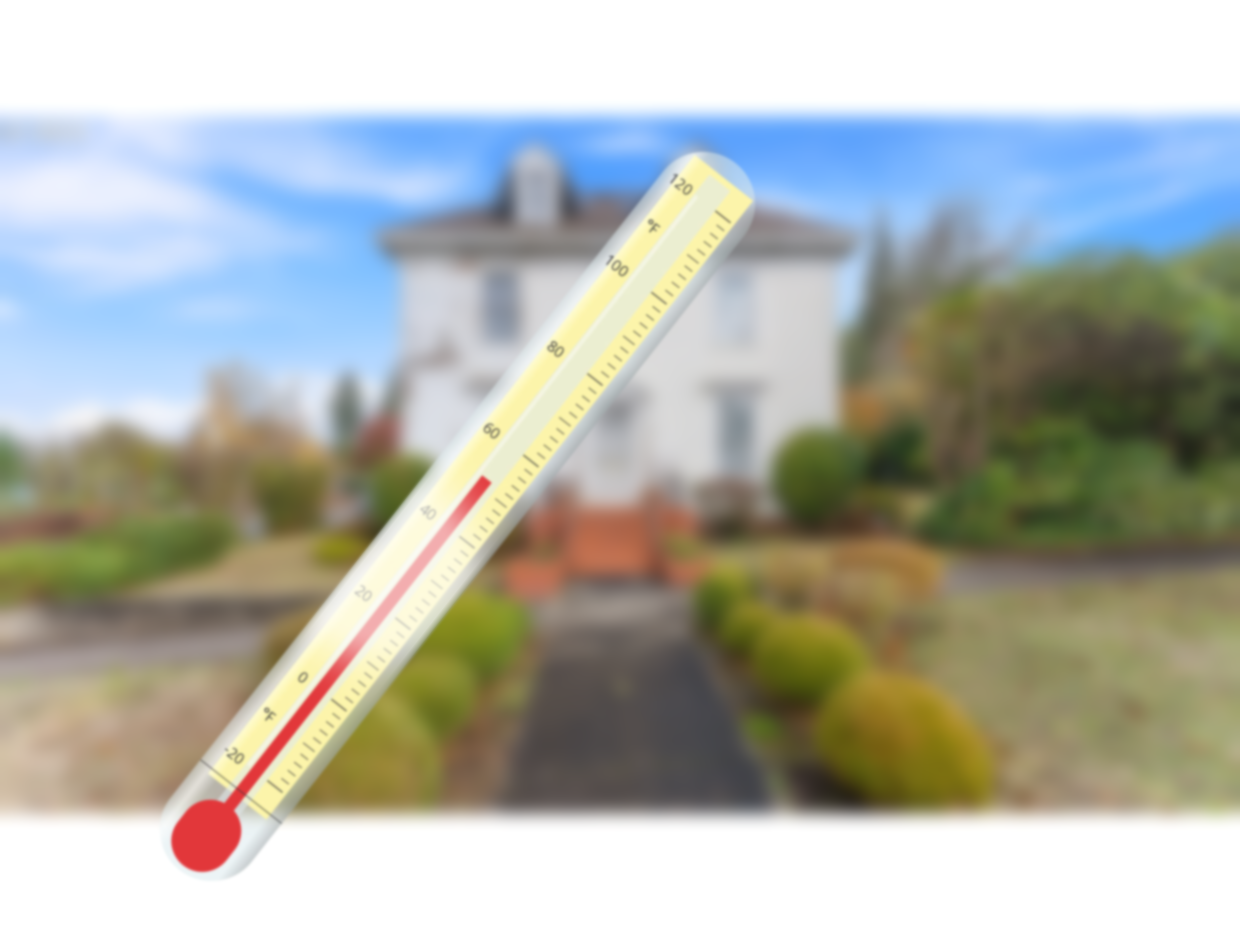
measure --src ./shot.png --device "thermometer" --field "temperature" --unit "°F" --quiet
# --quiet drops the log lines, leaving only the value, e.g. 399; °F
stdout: 52; °F
